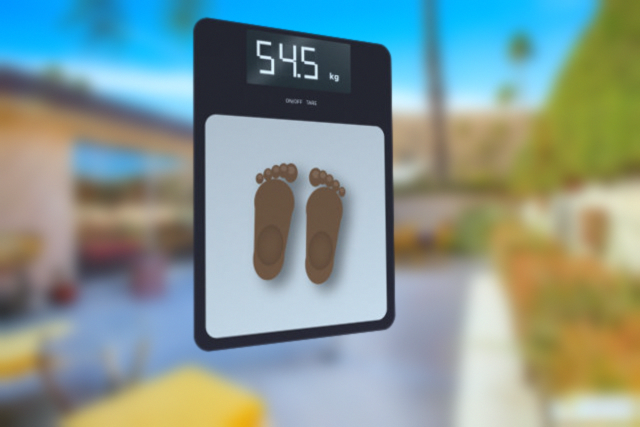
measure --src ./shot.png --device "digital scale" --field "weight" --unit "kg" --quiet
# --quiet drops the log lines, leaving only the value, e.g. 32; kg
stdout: 54.5; kg
